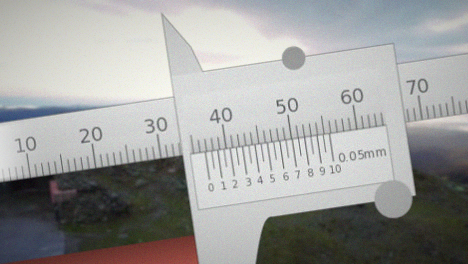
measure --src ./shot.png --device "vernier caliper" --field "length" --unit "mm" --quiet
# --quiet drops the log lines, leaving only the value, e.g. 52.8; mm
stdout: 36.8; mm
